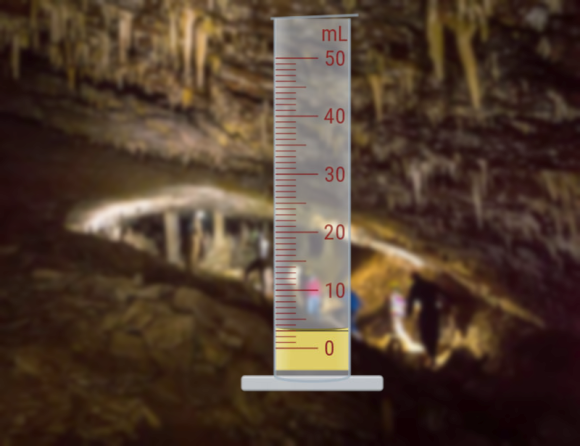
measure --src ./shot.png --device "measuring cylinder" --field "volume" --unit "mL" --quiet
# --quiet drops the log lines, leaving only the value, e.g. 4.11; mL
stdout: 3; mL
